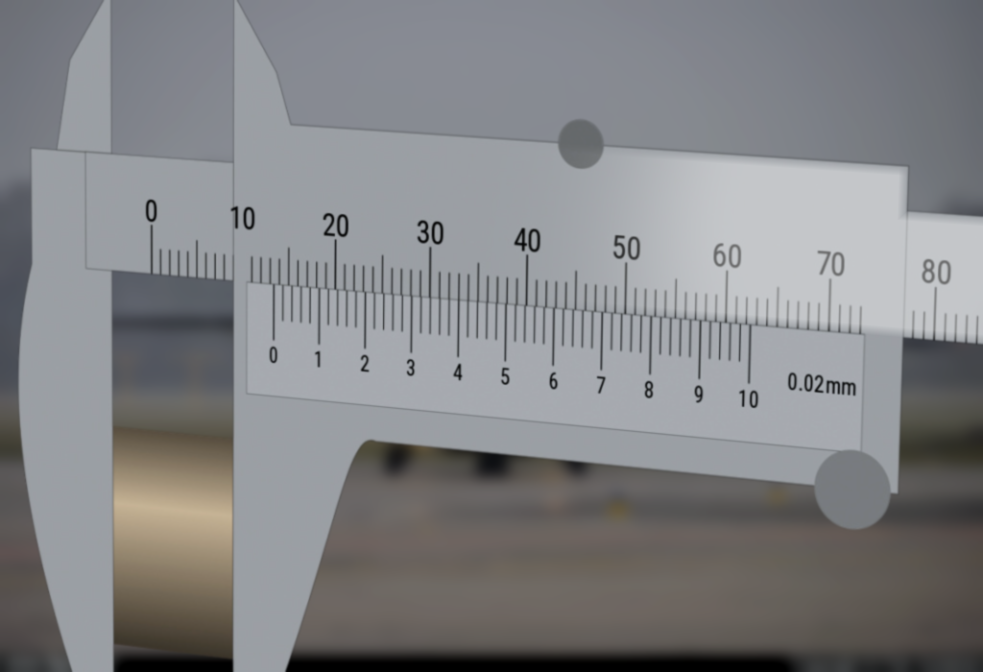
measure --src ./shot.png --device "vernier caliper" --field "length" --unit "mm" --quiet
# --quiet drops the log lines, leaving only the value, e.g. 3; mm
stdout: 13.4; mm
